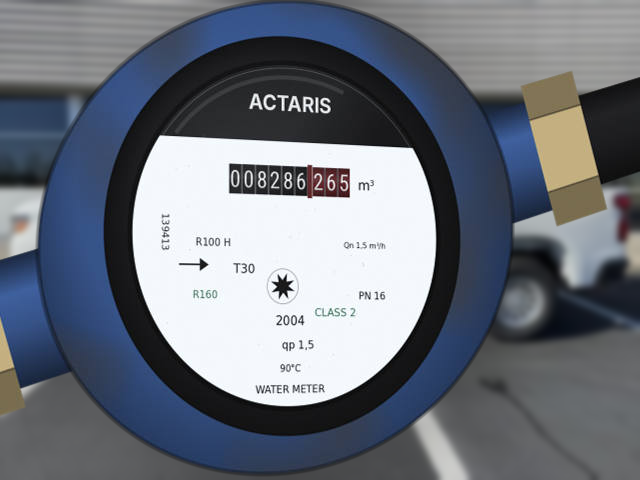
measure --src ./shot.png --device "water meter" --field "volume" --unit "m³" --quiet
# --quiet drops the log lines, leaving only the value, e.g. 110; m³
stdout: 8286.265; m³
